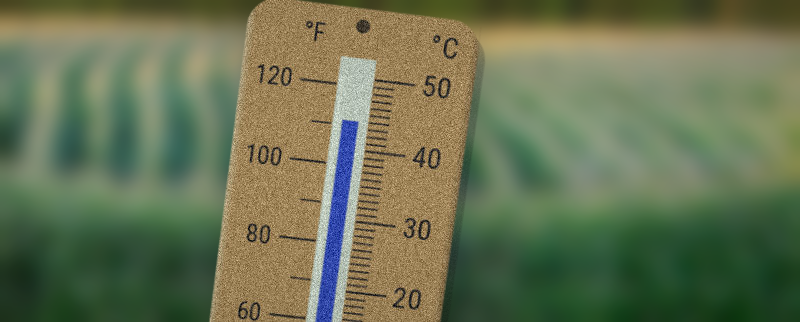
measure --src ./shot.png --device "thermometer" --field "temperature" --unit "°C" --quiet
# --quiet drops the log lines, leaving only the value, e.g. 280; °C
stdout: 44; °C
